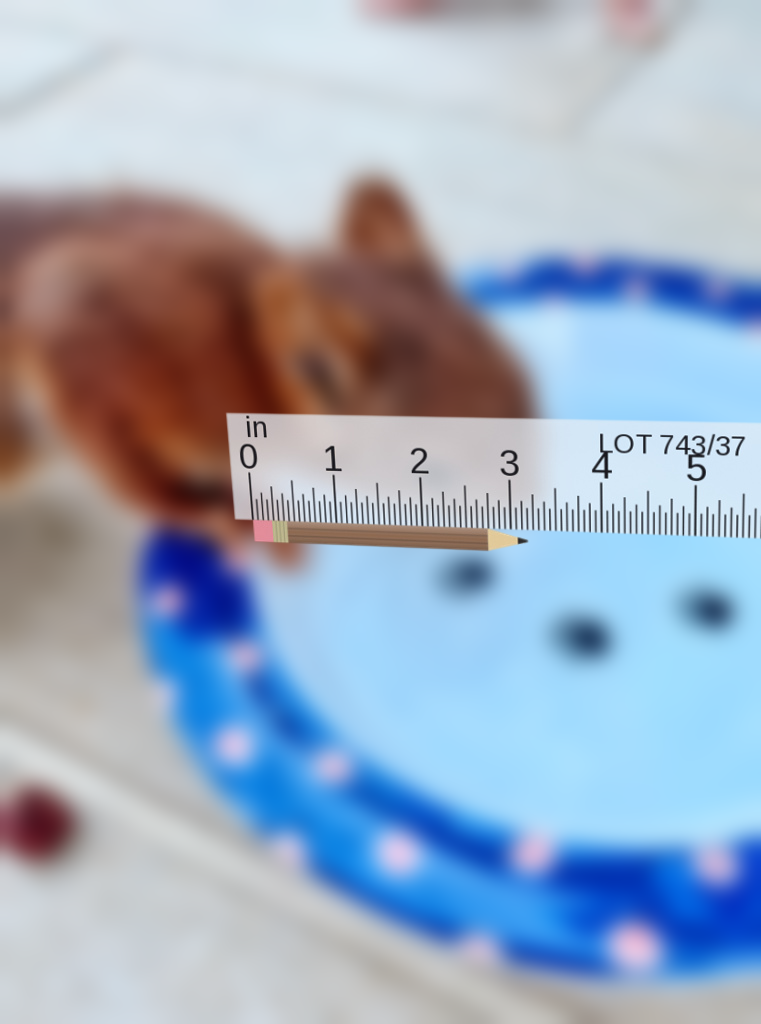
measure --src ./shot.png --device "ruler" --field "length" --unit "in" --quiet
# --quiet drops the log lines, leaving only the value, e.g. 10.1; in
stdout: 3.1875; in
